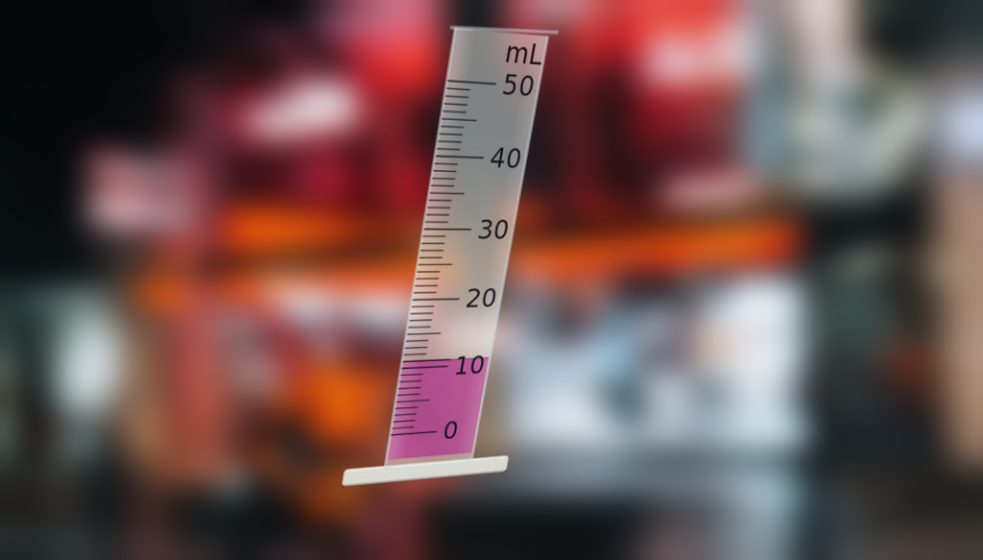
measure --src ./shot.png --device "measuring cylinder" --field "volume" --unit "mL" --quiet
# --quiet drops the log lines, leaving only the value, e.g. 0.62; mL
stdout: 11; mL
